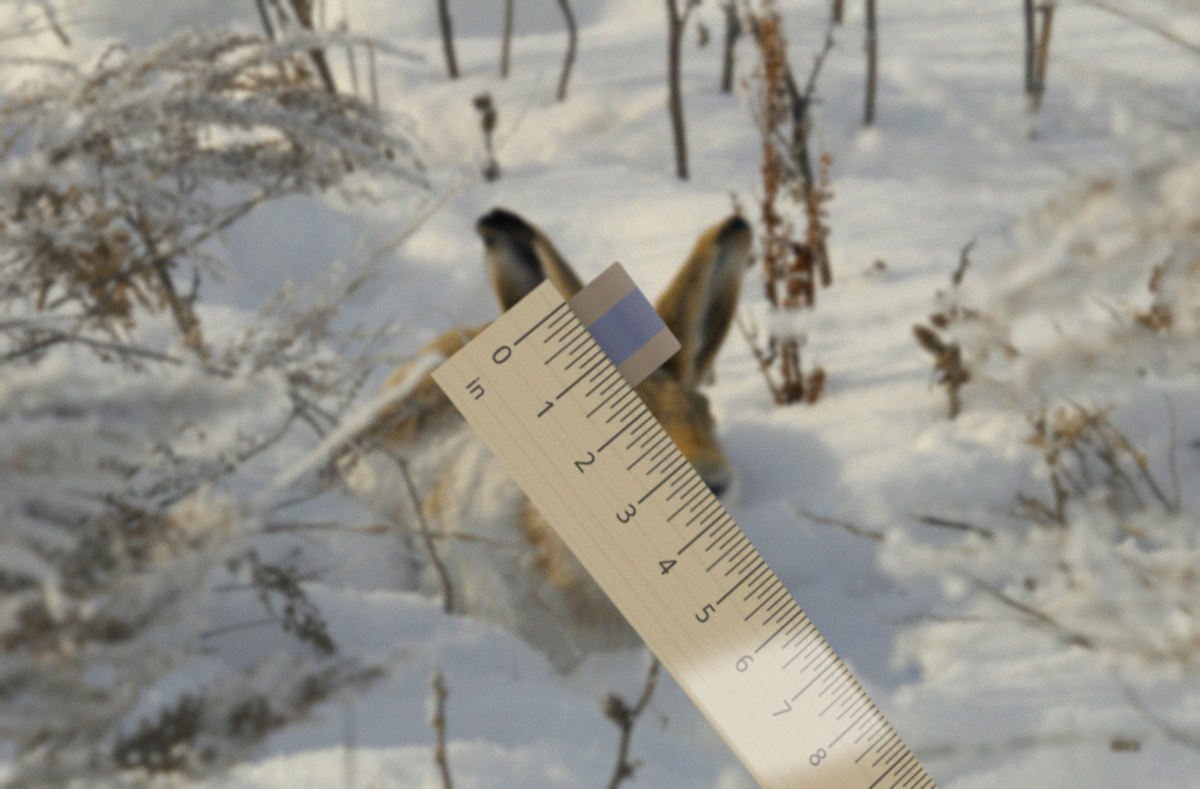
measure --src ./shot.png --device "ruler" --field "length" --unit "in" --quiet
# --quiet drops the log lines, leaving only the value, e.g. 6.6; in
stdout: 1.625; in
